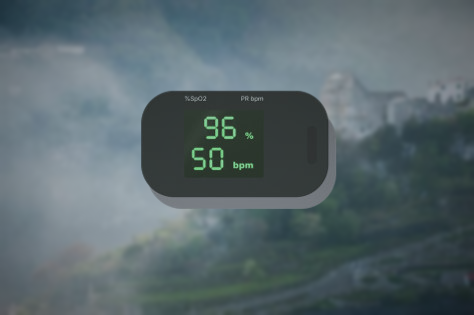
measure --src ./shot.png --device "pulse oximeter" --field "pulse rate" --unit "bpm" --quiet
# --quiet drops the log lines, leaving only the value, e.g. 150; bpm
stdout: 50; bpm
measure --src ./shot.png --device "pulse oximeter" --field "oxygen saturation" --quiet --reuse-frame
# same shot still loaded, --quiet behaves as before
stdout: 96; %
